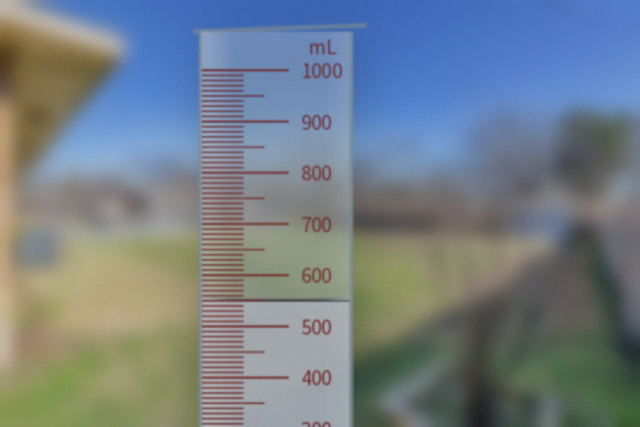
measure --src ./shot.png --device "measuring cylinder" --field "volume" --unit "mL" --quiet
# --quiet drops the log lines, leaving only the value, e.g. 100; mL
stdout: 550; mL
